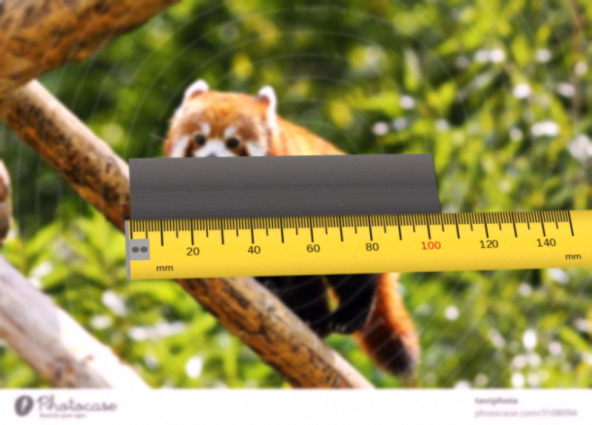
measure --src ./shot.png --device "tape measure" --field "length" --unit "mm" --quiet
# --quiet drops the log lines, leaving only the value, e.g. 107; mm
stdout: 105; mm
